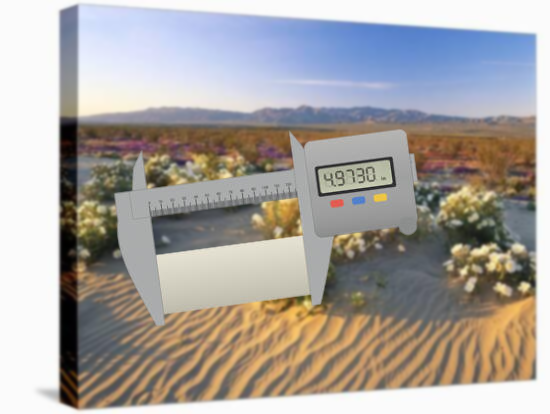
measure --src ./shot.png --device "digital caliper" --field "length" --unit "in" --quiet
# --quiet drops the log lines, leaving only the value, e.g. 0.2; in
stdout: 4.9730; in
